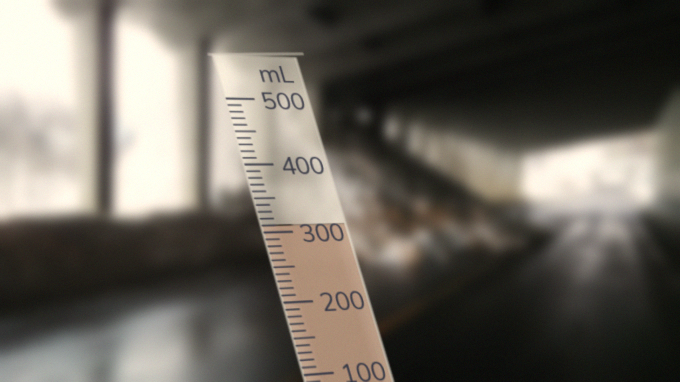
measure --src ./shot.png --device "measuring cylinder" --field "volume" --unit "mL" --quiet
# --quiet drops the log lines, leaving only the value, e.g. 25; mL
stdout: 310; mL
